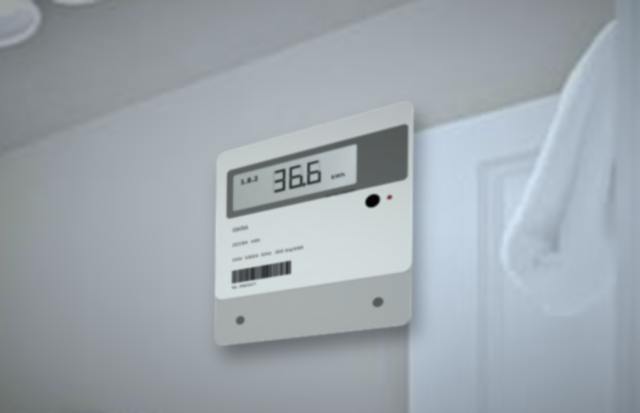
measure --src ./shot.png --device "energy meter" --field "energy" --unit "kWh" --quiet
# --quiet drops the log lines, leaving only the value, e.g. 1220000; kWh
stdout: 36.6; kWh
